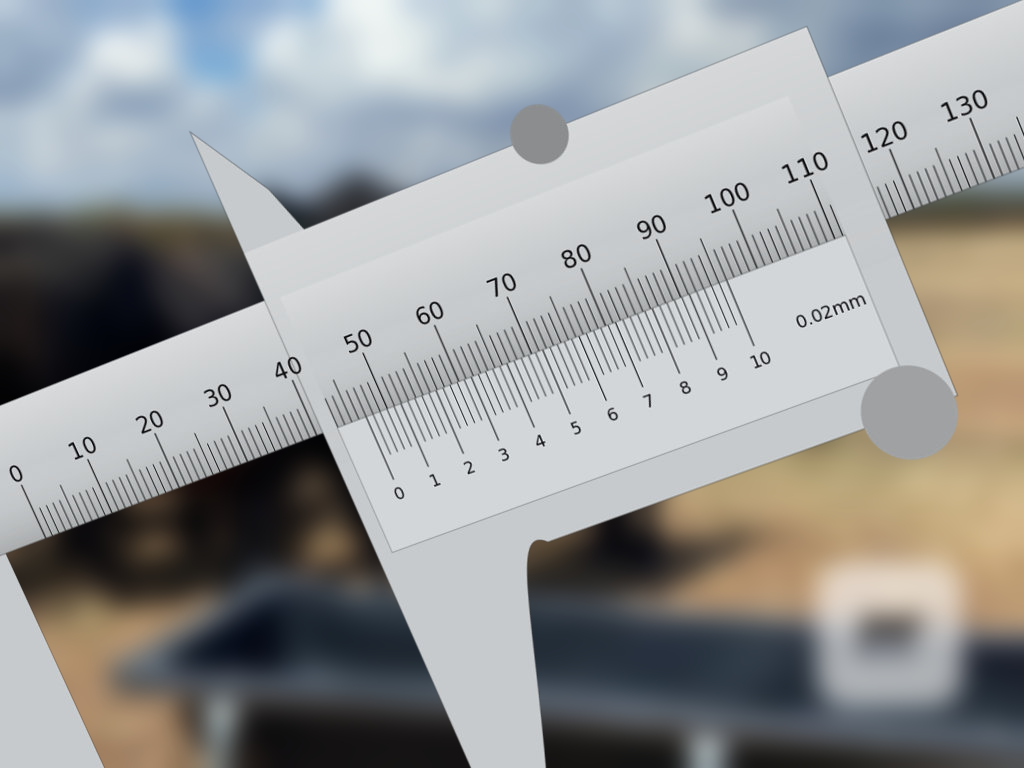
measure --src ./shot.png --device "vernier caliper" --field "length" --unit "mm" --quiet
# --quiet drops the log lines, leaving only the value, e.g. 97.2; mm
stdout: 47.0; mm
